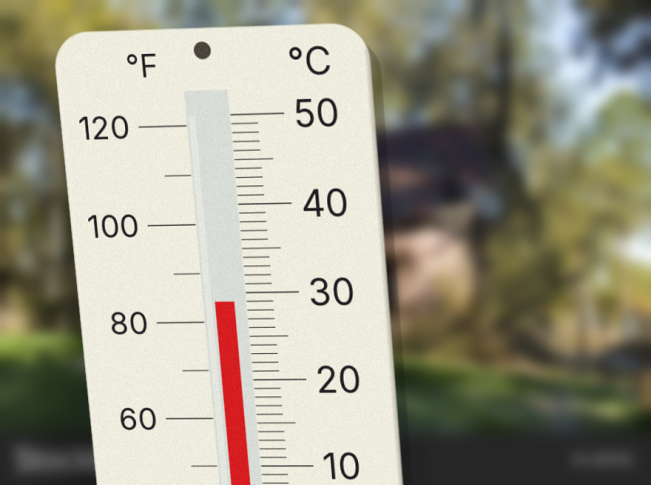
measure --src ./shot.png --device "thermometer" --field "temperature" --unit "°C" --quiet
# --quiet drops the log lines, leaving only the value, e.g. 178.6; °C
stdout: 29; °C
